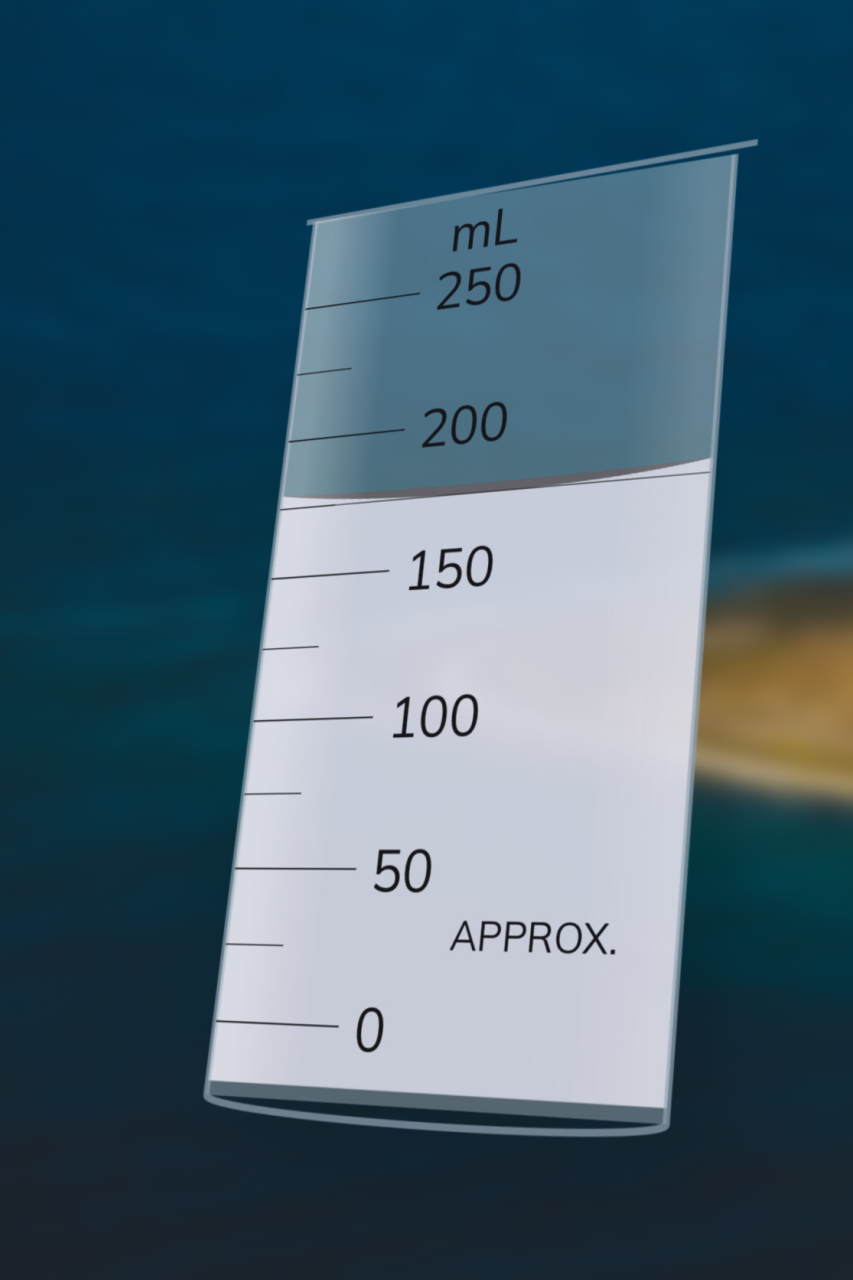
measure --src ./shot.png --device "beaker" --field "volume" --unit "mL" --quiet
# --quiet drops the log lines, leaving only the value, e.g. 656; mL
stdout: 175; mL
